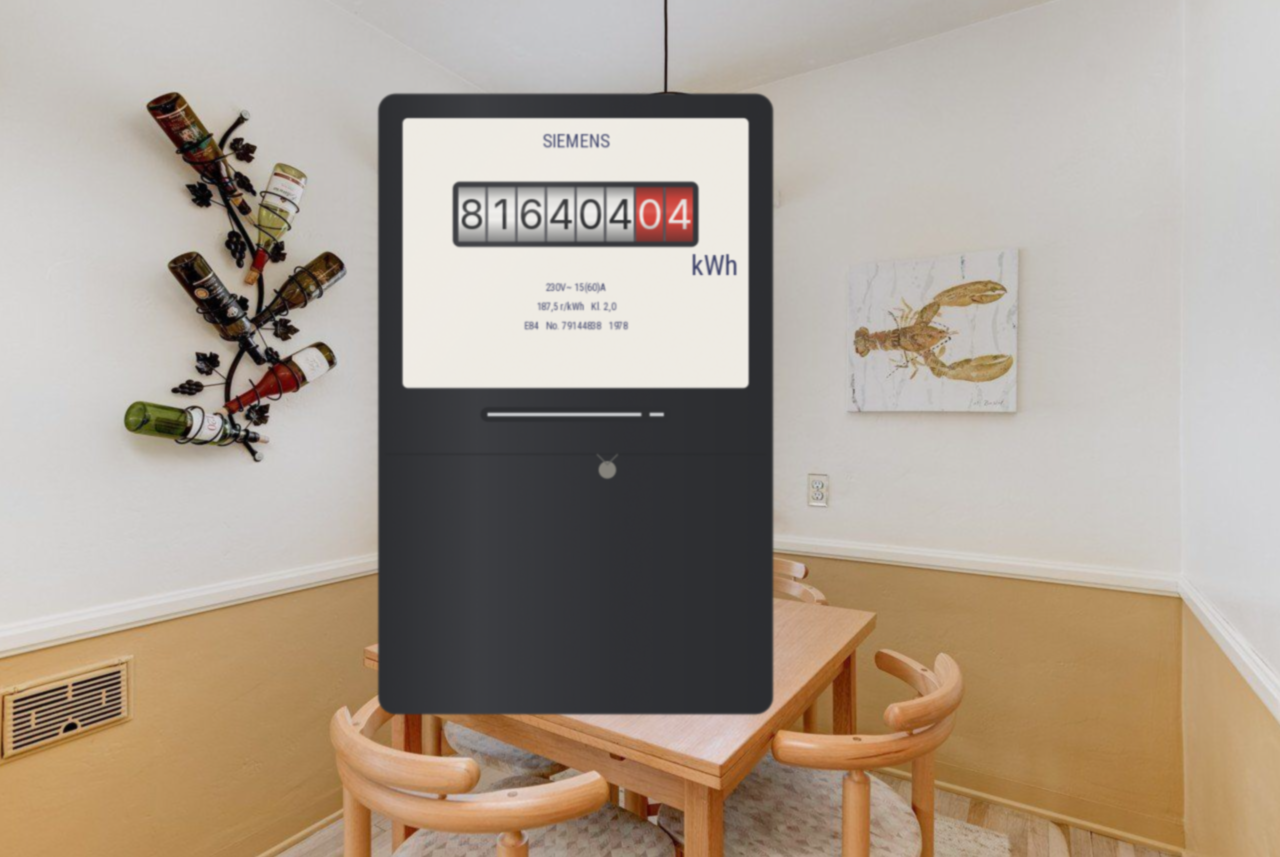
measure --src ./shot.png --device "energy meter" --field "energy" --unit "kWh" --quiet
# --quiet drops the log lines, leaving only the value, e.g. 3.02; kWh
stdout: 816404.04; kWh
